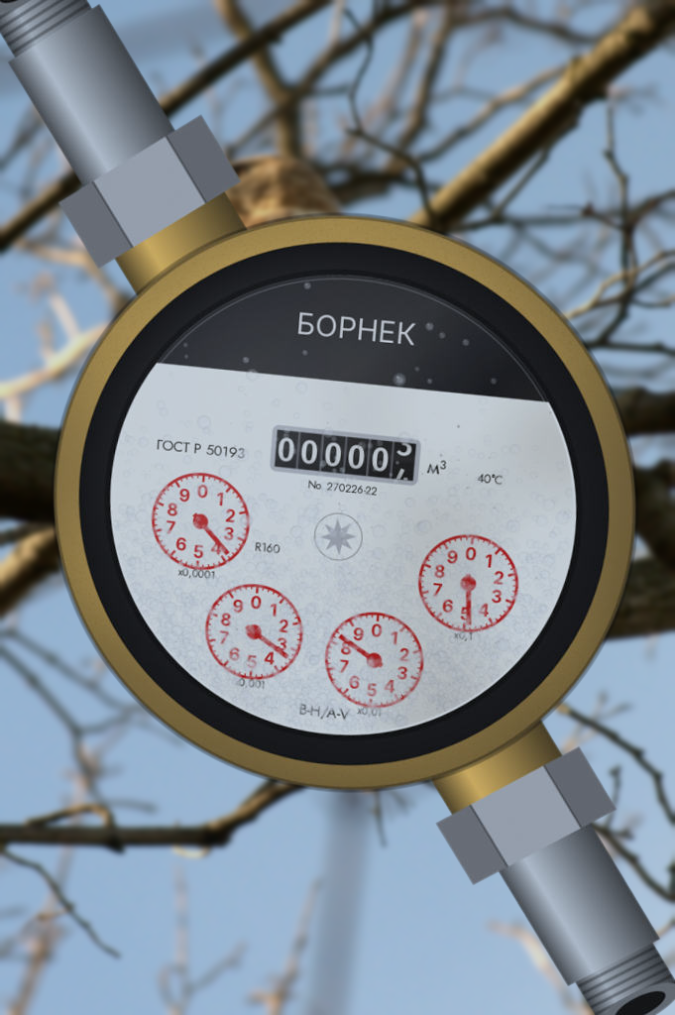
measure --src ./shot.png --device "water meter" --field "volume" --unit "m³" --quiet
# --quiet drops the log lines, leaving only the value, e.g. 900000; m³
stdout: 3.4833; m³
